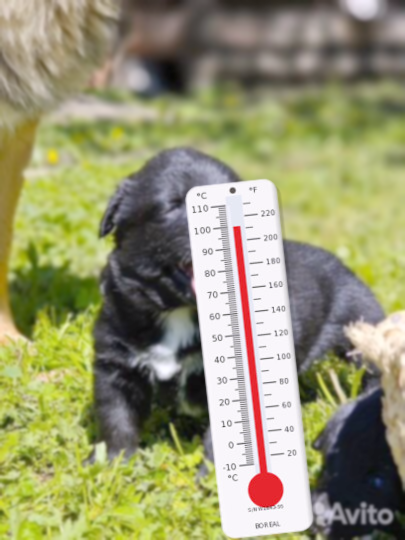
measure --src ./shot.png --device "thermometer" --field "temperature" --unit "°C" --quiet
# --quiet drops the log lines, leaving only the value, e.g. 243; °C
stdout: 100; °C
